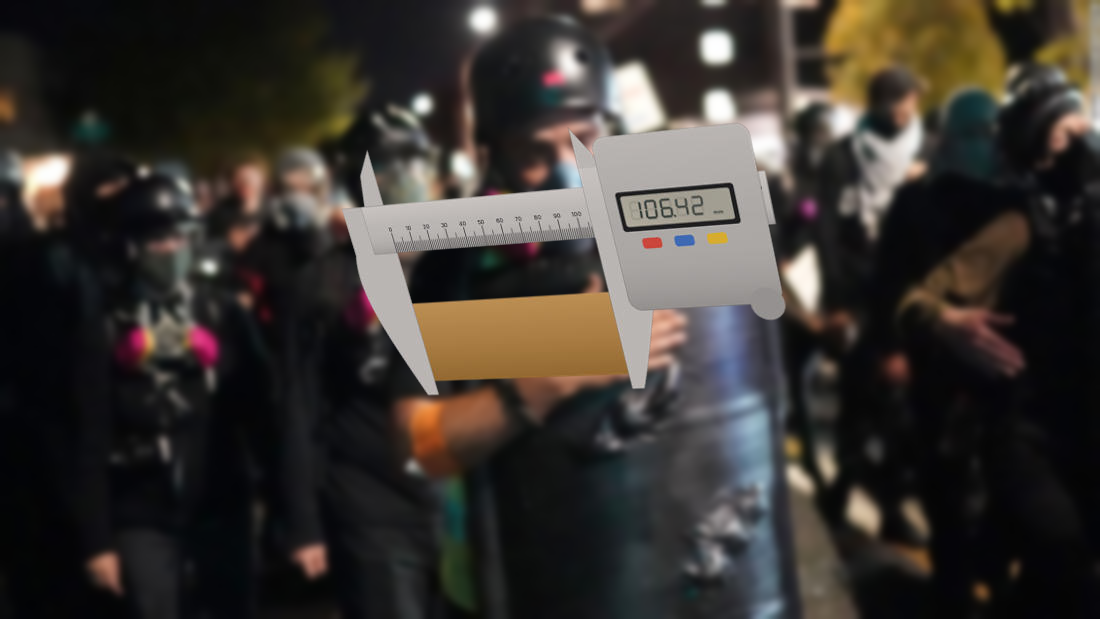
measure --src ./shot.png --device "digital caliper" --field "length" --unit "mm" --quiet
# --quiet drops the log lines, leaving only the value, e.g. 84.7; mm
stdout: 106.42; mm
